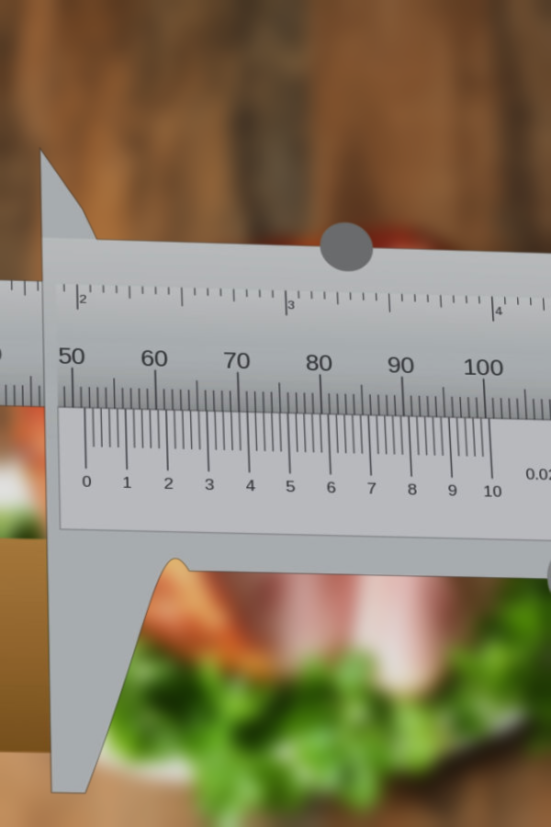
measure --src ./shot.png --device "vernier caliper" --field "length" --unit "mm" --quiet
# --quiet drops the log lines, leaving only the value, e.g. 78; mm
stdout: 51.4; mm
